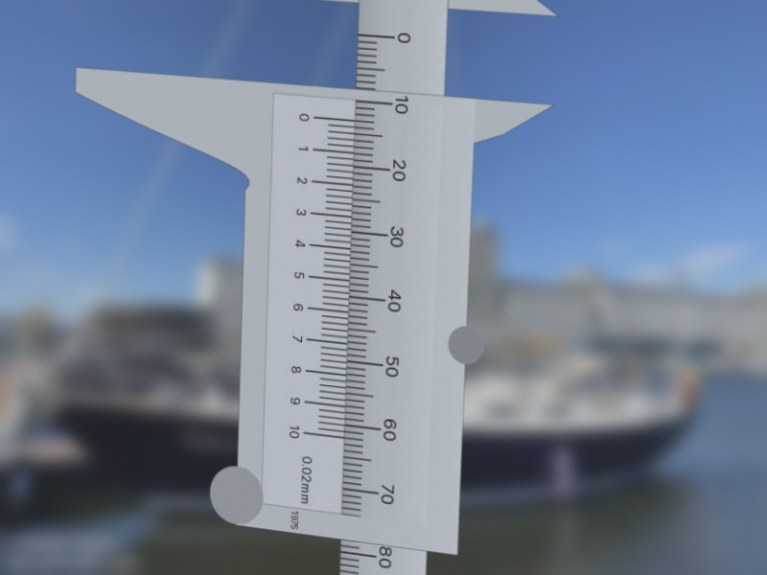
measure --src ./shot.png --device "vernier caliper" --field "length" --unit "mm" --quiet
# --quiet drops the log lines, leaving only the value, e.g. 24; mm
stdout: 13.0; mm
